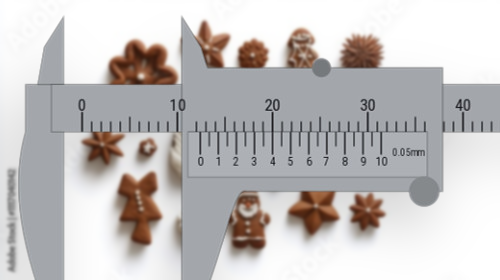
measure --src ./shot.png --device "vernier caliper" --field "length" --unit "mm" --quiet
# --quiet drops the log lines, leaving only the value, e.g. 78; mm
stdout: 12.4; mm
